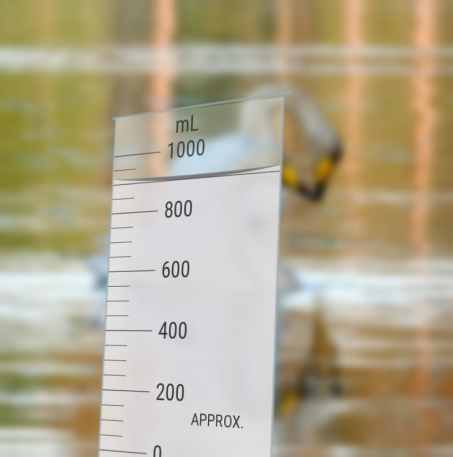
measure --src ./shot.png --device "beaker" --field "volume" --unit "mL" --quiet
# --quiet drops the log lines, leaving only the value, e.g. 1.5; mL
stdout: 900; mL
